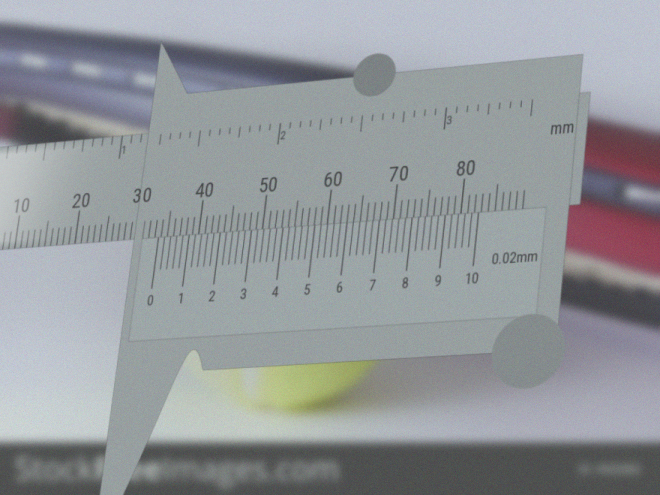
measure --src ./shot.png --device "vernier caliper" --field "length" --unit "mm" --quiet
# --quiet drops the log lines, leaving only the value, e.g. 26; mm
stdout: 33.6; mm
